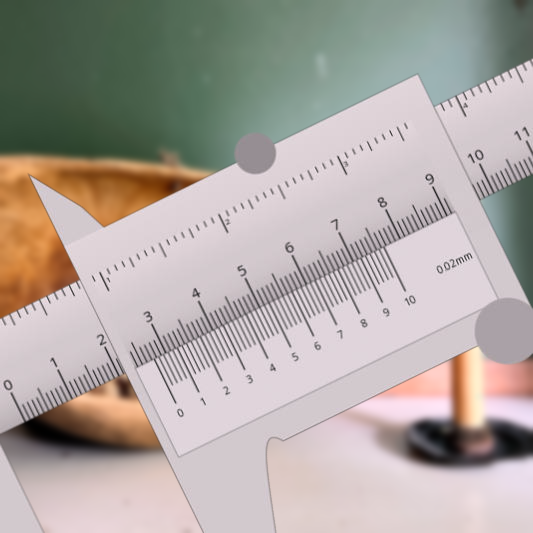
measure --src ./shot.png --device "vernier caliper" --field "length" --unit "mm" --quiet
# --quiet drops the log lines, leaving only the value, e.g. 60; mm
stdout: 27.5; mm
